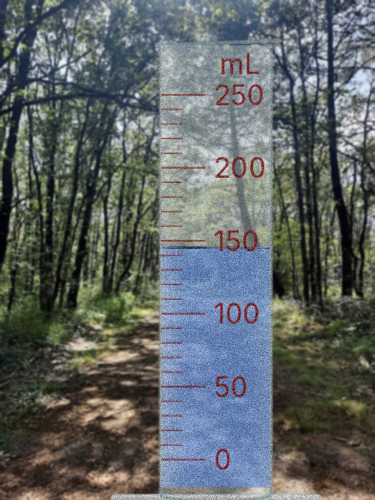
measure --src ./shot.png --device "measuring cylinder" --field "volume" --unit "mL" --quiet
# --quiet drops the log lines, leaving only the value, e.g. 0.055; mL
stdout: 145; mL
